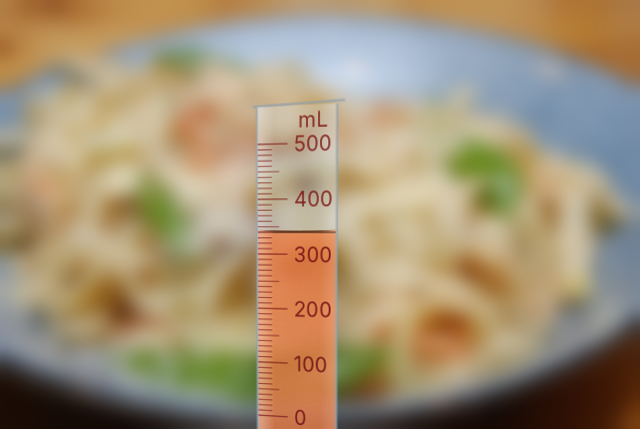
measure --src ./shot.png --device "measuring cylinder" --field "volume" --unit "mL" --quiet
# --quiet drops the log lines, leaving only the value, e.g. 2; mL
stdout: 340; mL
